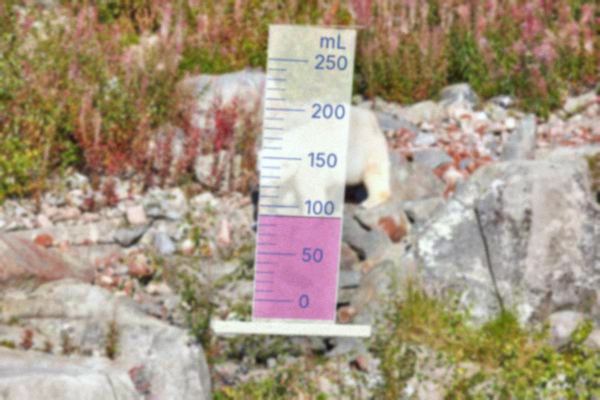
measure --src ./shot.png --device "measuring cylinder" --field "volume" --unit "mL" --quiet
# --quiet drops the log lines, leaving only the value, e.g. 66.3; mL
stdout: 90; mL
